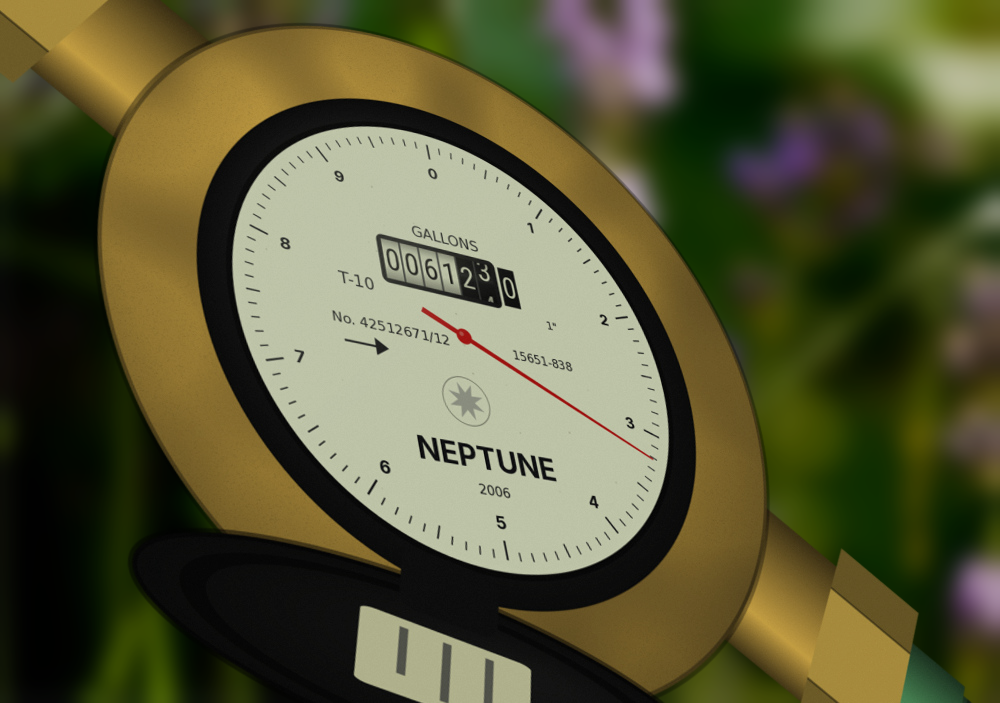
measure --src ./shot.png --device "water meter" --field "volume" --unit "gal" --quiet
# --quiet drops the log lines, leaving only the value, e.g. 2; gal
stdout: 61233.2; gal
